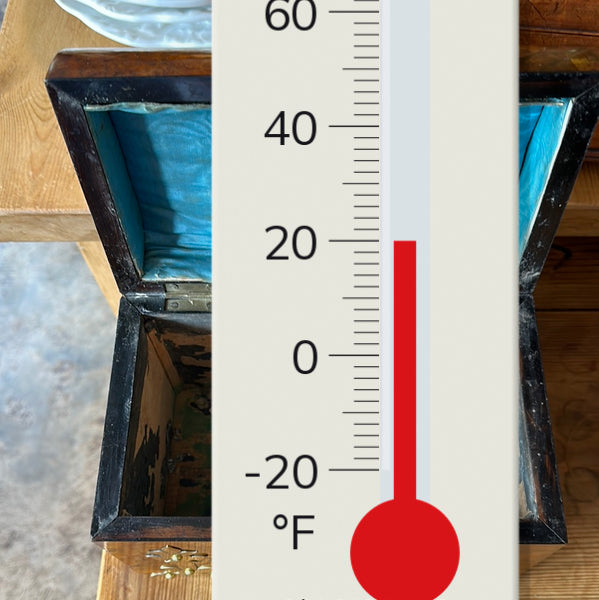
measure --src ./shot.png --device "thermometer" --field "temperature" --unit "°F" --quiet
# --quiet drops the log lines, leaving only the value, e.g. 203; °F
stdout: 20; °F
